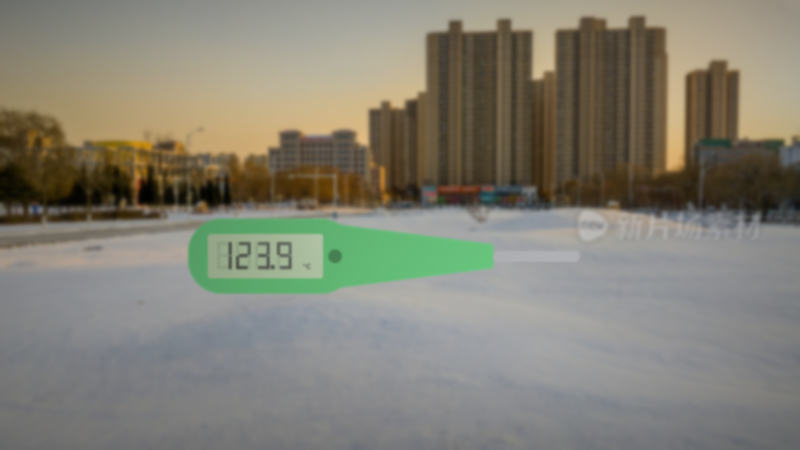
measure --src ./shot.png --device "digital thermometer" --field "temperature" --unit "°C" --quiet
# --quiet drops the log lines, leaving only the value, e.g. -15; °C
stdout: 123.9; °C
